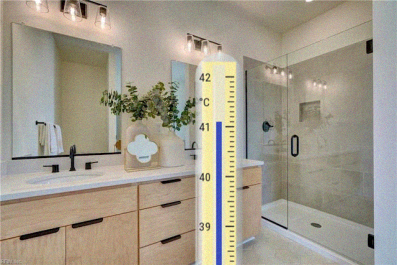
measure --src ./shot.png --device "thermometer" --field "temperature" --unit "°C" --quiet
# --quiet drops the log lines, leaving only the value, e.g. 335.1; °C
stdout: 41.1; °C
